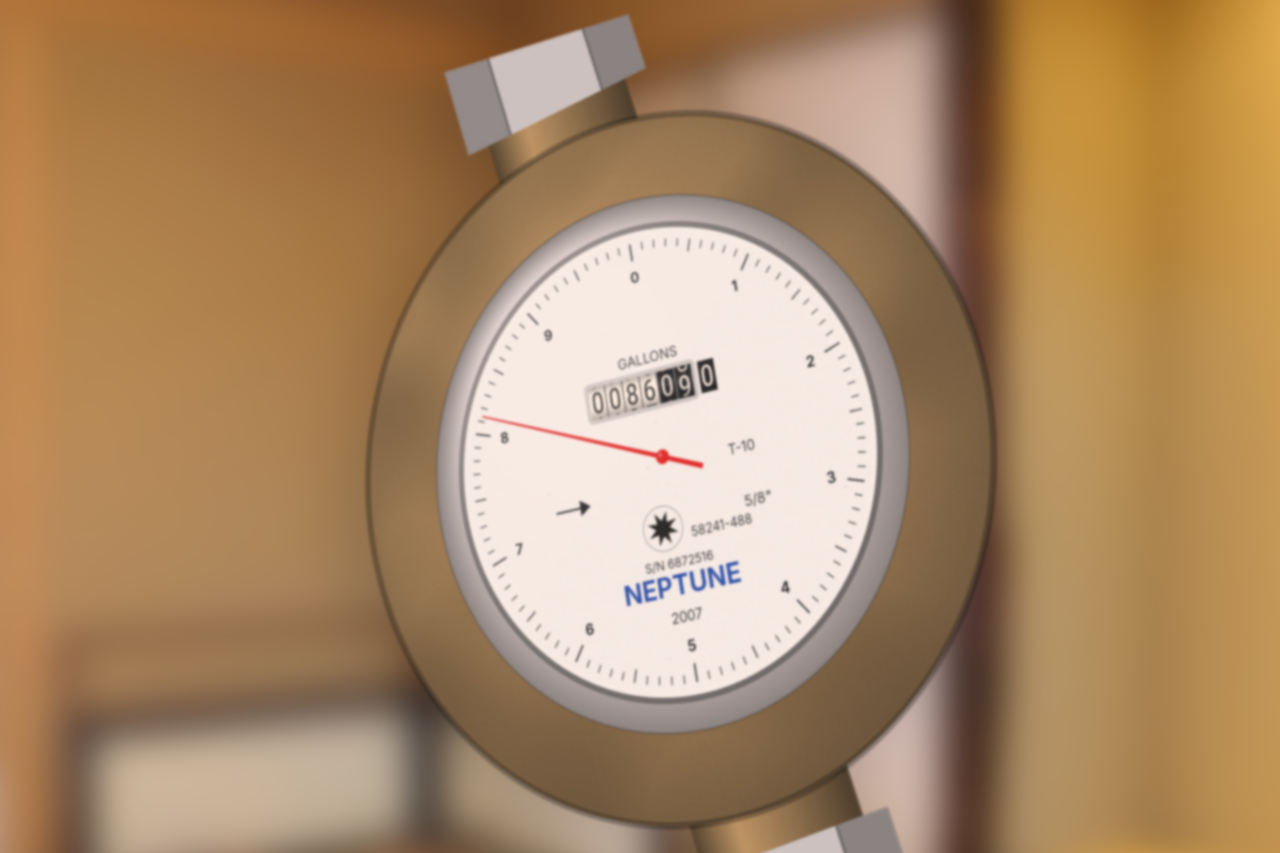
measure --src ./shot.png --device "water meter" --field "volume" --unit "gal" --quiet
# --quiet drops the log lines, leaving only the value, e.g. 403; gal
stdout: 86088.1; gal
